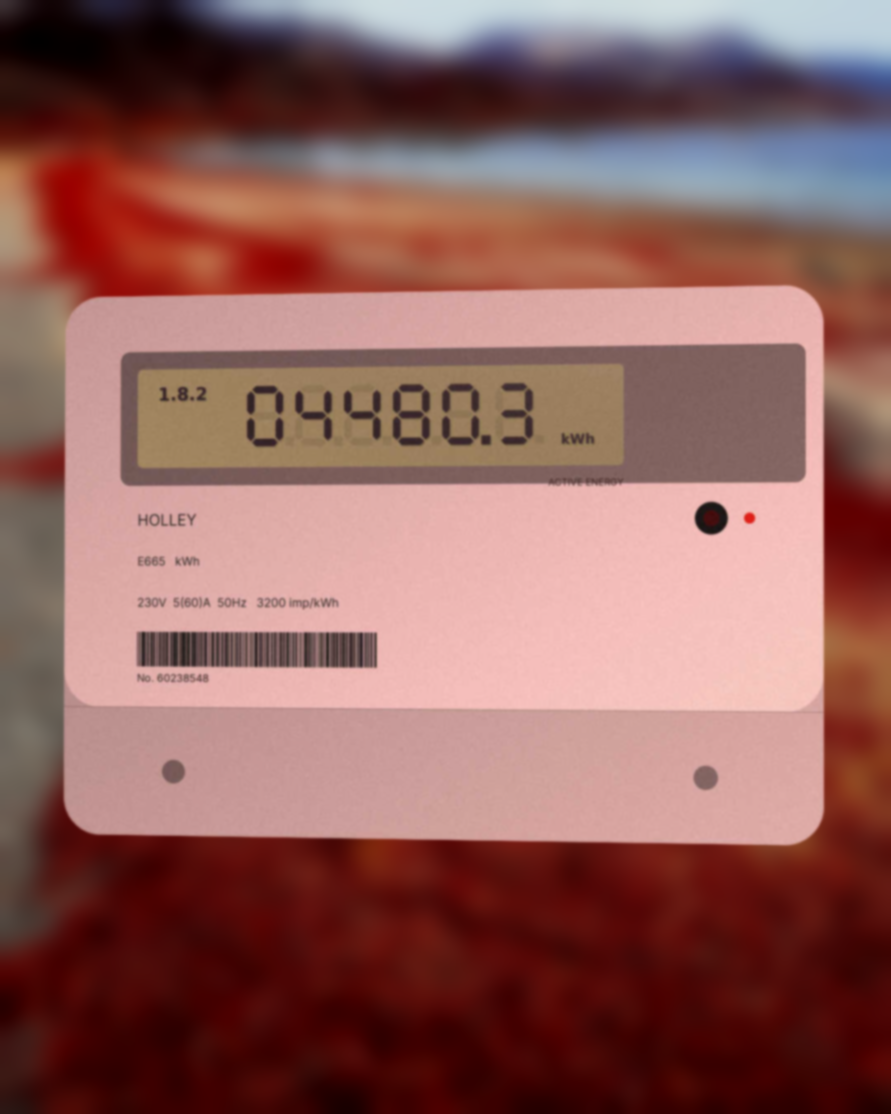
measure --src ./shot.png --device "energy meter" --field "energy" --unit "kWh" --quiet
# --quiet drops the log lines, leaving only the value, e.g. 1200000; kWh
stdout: 4480.3; kWh
